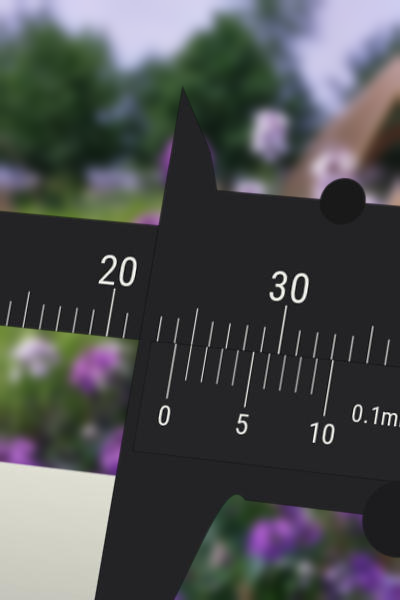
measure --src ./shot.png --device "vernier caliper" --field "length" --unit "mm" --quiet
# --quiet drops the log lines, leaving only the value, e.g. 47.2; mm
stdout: 24.1; mm
